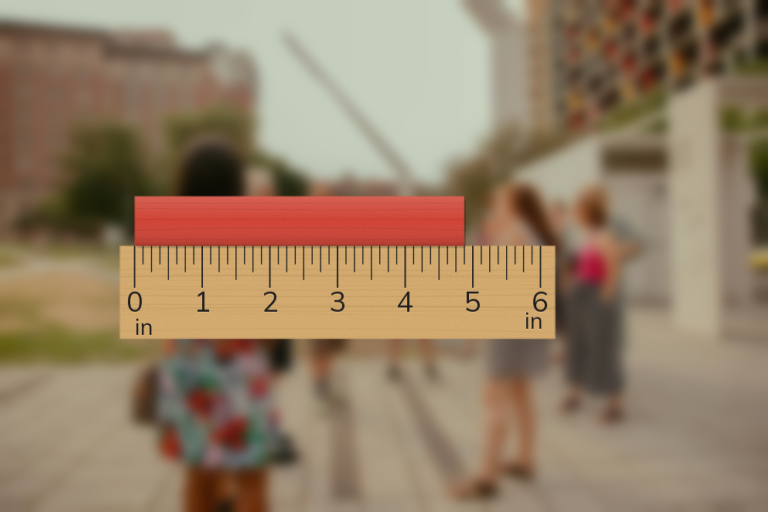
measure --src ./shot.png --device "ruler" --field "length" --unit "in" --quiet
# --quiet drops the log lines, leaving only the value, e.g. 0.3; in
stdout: 4.875; in
